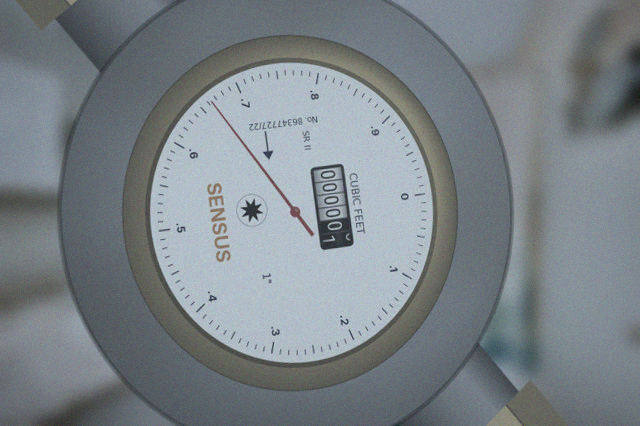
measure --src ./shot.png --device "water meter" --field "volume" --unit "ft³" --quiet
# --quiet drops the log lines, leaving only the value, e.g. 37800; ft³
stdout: 0.66; ft³
